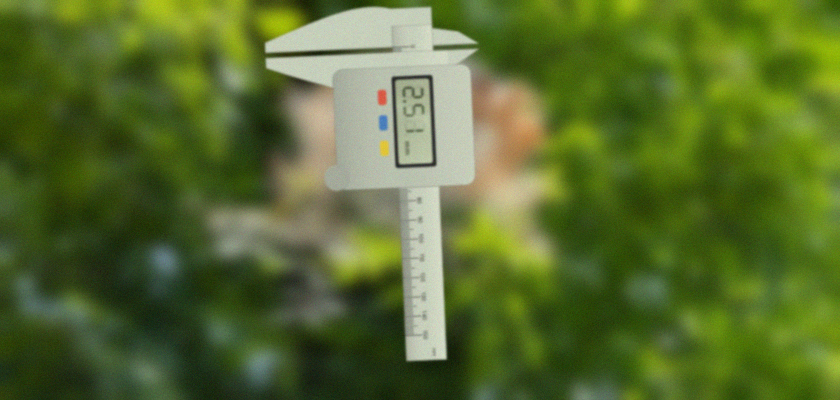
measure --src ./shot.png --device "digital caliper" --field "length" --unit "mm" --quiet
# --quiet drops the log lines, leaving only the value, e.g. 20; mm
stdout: 2.51; mm
